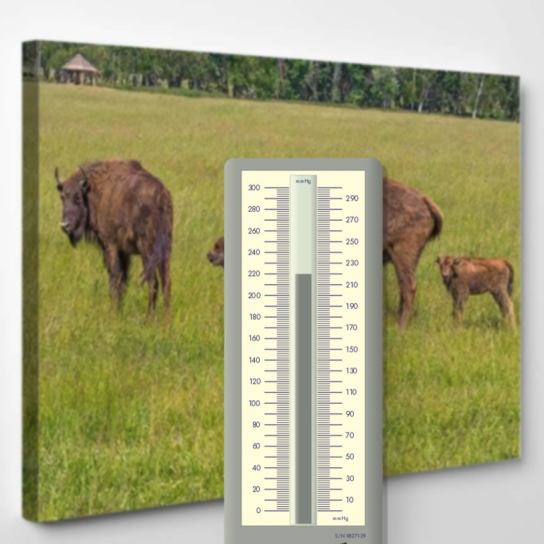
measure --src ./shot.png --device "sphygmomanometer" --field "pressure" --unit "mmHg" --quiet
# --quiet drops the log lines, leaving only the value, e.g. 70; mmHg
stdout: 220; mmHg
